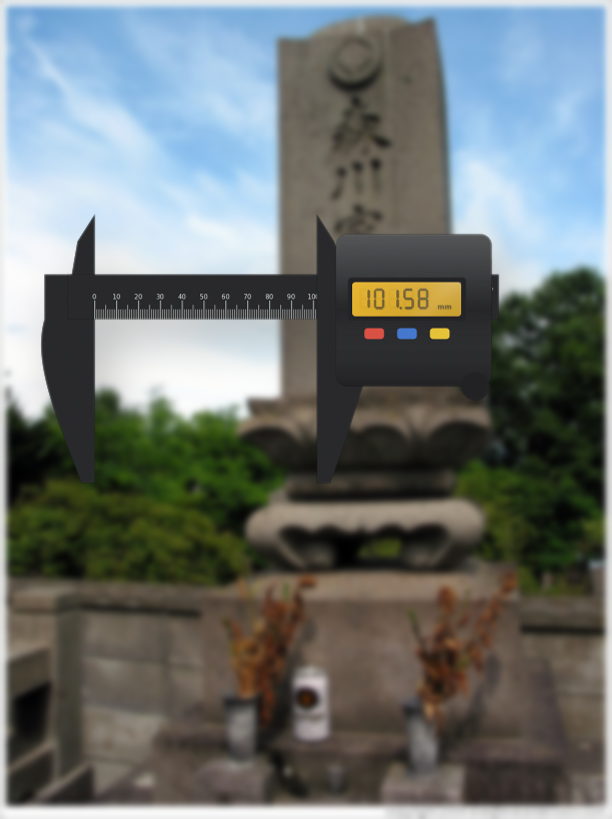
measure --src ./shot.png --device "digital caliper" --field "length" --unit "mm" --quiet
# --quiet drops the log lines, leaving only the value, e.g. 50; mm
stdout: 101.58; mm
